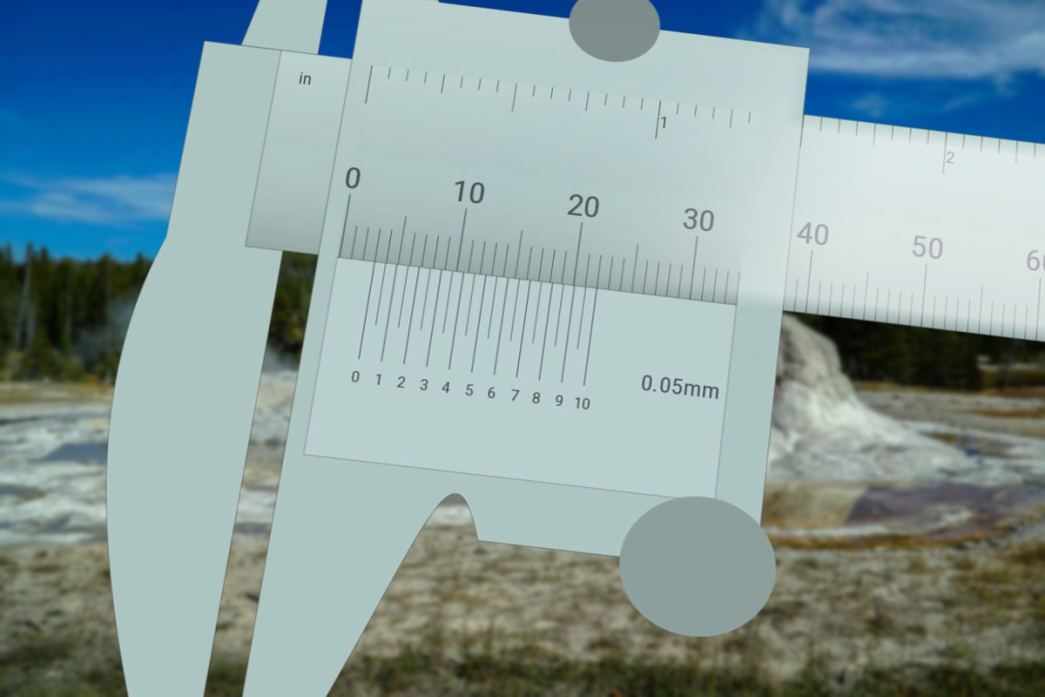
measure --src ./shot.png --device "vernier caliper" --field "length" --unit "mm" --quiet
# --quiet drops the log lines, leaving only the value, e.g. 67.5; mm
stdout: 3.0; mm
